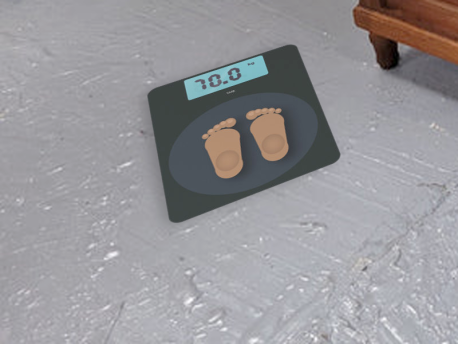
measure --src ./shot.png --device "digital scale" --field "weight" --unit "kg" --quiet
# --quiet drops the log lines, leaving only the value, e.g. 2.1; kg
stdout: 70.0; kg
